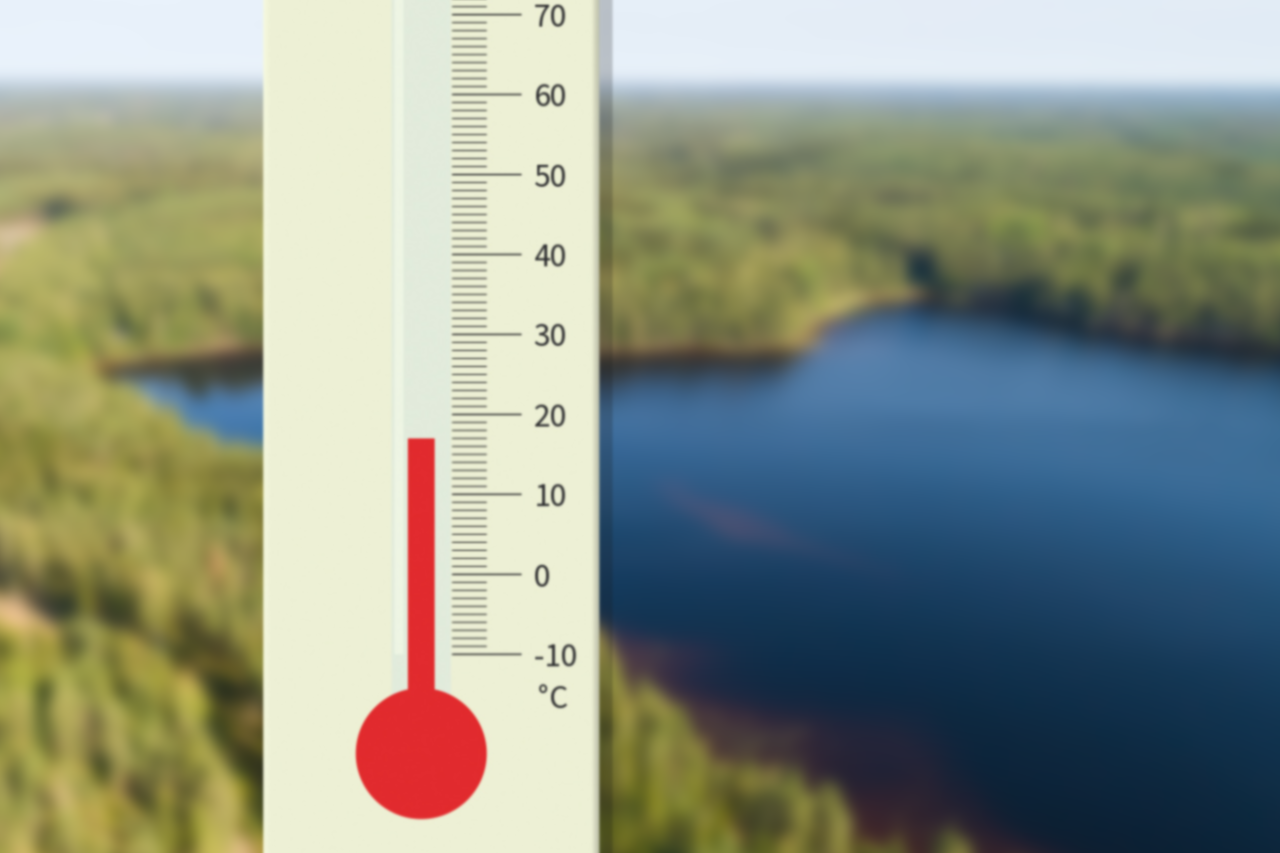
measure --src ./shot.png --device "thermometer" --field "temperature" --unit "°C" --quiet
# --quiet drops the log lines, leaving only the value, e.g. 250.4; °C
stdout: 17; °C
